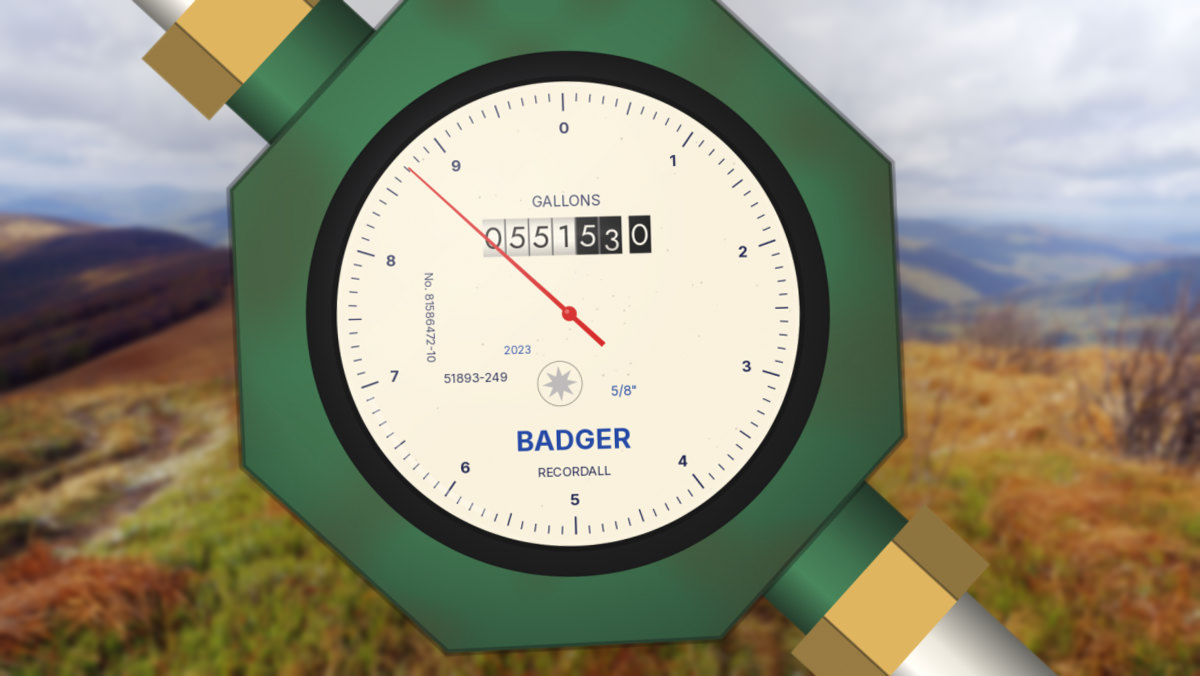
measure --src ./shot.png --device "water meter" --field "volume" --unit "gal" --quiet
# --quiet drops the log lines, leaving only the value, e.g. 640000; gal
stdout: 551528.7; gal
